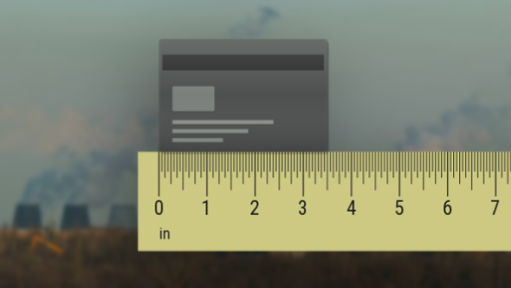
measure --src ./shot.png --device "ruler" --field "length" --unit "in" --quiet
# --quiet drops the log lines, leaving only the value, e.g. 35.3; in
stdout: 3.5; in
